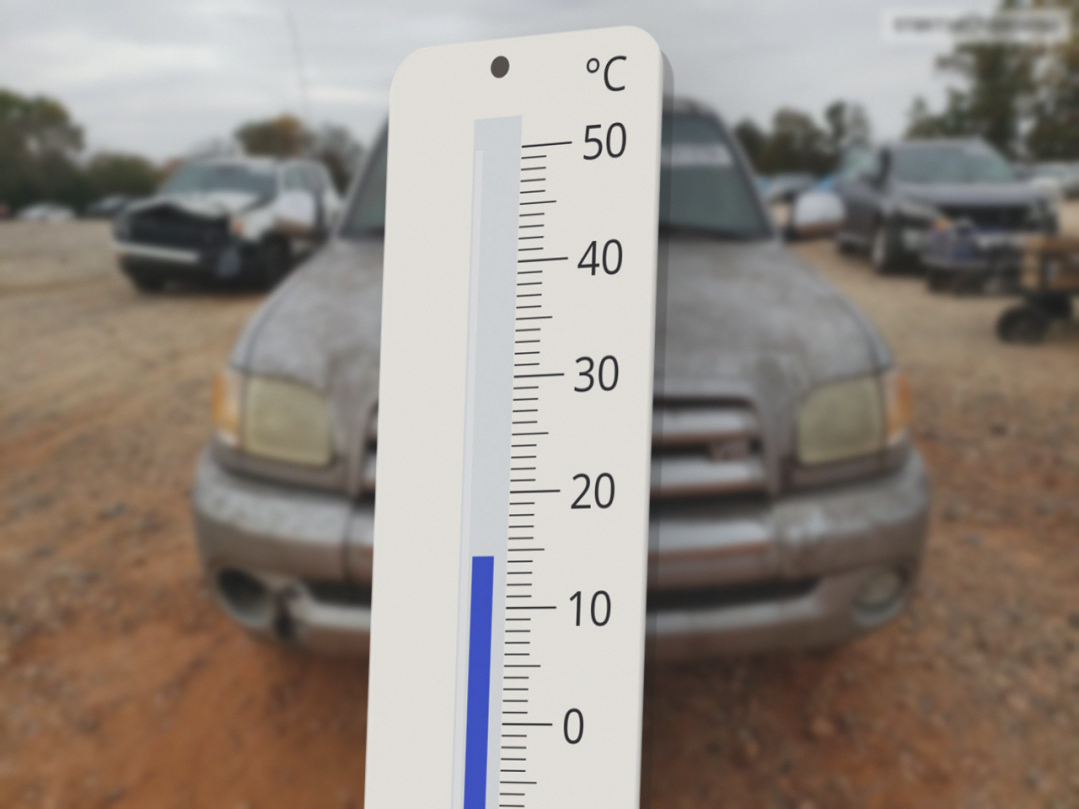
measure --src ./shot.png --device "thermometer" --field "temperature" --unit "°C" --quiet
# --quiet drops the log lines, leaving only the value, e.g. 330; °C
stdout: 14.5; °C
